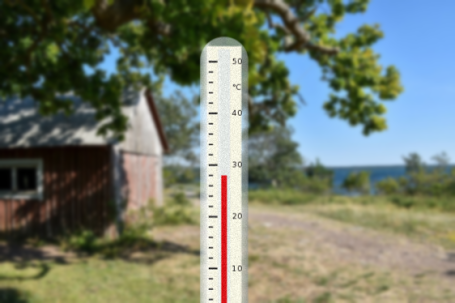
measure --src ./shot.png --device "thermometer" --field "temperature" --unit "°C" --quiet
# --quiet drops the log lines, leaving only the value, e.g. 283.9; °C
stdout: 28; °C
